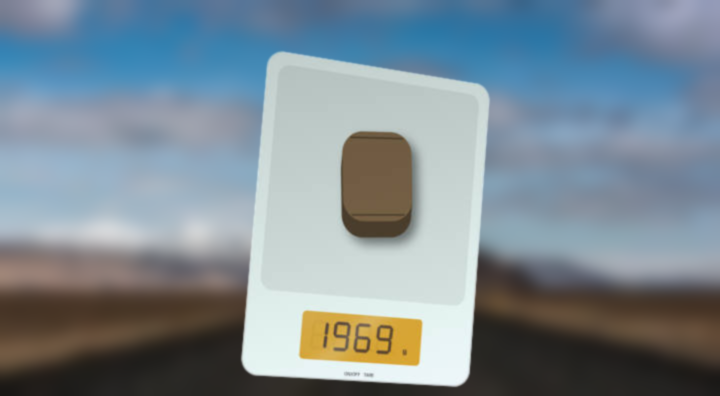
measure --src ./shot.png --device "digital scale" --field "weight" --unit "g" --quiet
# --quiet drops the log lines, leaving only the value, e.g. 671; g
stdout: 1969; g
